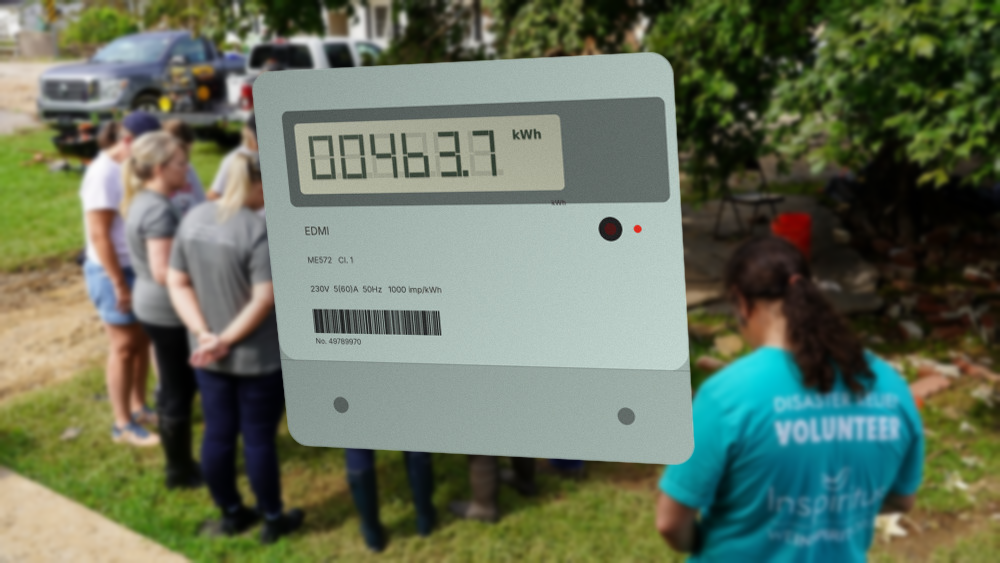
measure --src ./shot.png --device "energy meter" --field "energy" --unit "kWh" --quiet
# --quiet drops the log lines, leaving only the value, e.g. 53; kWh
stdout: 463.7; kWh
